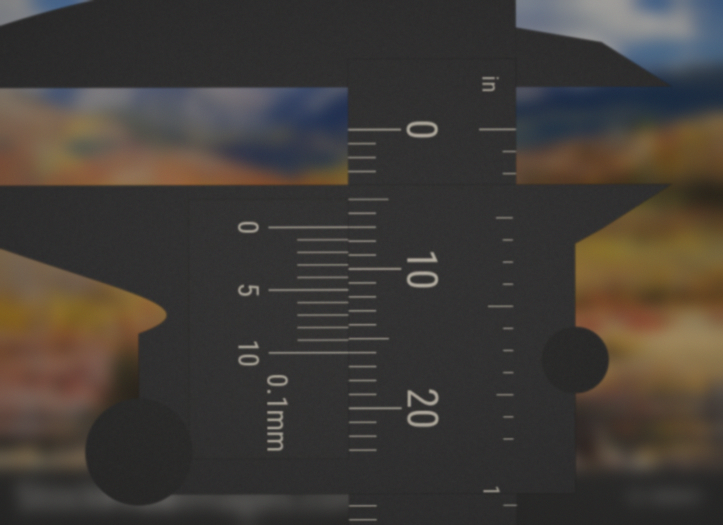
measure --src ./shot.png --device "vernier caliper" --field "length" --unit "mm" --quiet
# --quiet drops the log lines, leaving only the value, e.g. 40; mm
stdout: 7.0; mm
